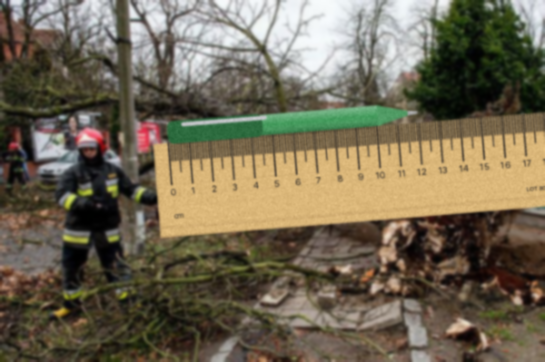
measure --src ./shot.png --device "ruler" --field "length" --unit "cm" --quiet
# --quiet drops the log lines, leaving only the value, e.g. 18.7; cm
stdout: 12; cm
